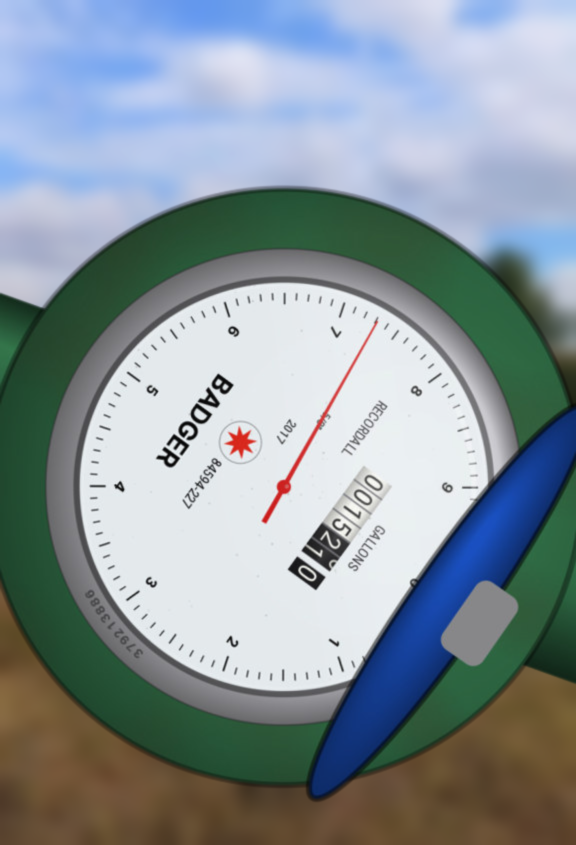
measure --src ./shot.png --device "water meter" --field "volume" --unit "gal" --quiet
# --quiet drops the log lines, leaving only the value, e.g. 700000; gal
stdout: 15207.3; gal
